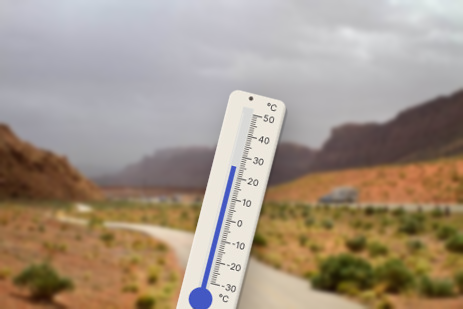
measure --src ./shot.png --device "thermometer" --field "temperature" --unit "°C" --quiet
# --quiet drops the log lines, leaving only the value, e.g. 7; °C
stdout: 25; °C
